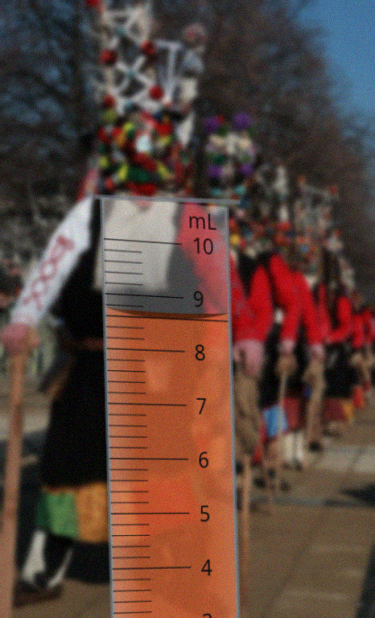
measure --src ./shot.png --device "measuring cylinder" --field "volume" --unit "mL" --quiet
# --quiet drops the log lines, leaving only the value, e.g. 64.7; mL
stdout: 8.6; mL
